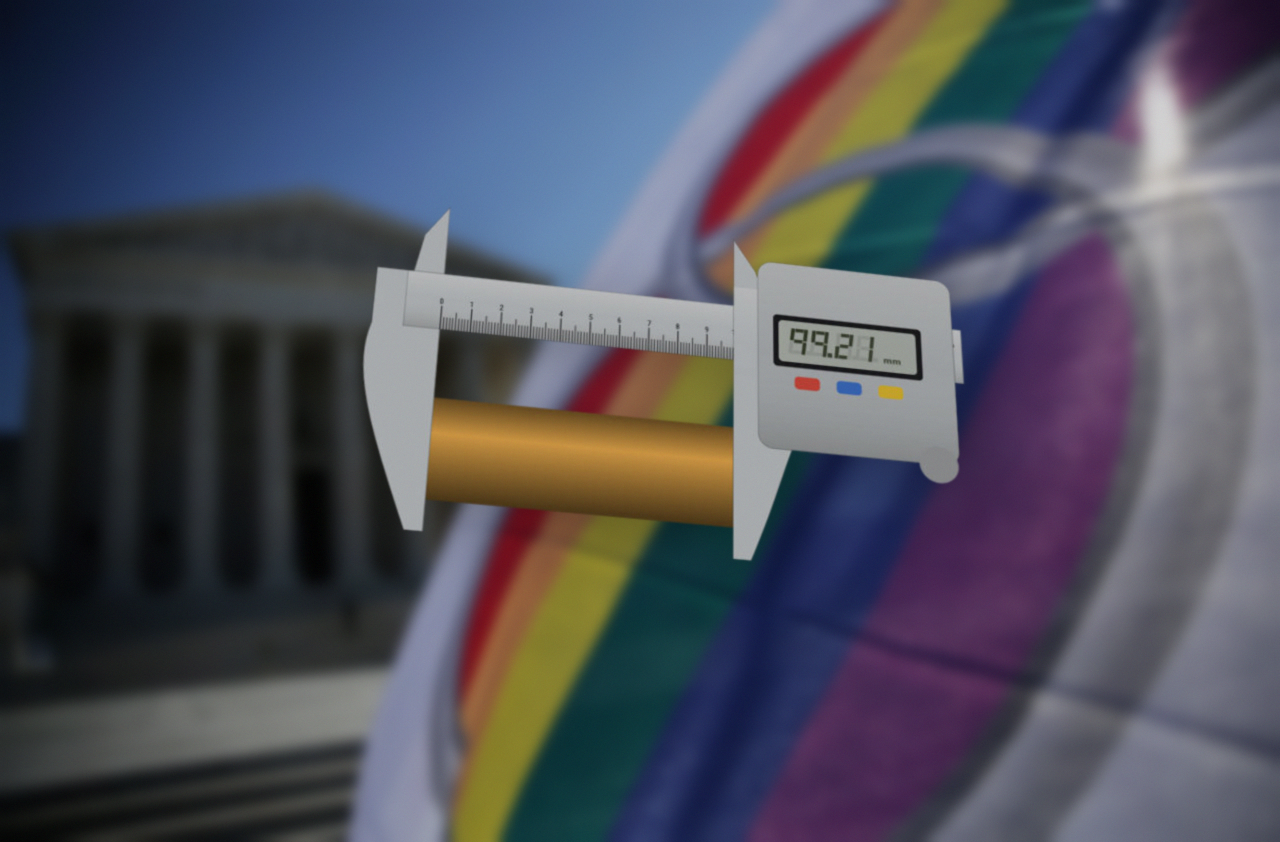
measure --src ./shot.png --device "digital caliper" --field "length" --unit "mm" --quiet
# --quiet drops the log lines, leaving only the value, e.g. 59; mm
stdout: 99.21; mm
